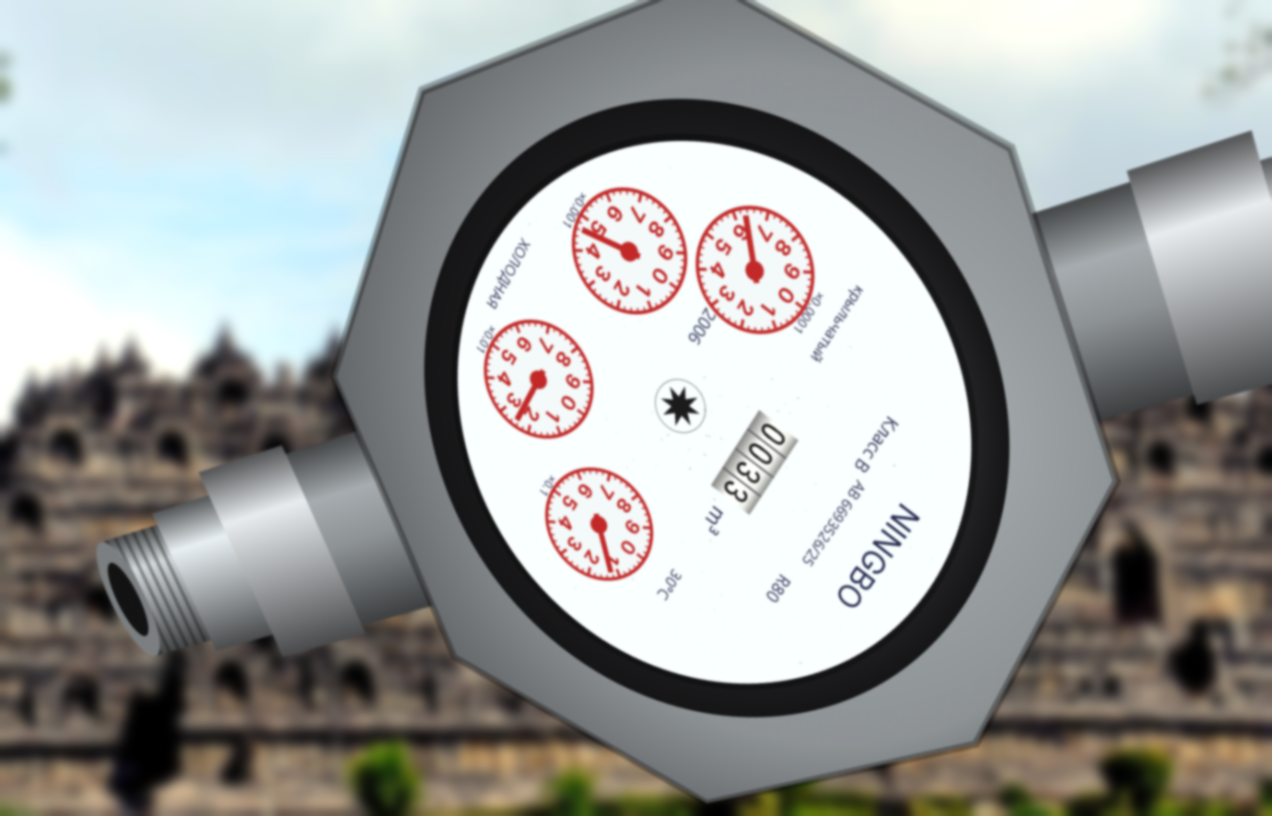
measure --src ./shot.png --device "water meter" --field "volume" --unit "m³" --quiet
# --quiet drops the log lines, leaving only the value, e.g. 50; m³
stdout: 33.1246; m³
